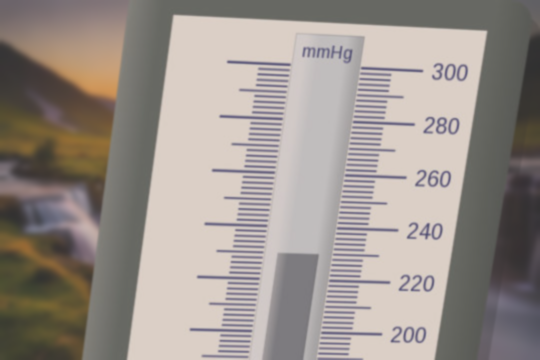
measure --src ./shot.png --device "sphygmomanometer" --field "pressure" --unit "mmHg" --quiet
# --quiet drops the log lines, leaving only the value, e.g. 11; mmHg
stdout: 230; mmHg
